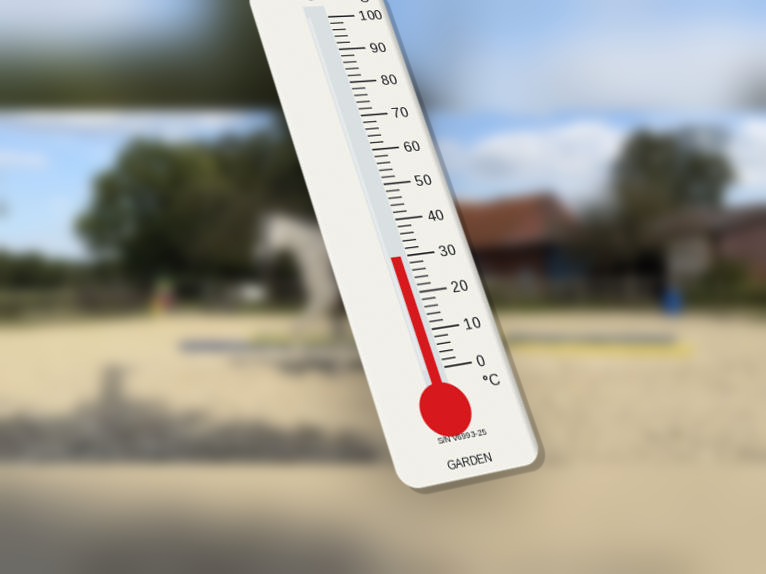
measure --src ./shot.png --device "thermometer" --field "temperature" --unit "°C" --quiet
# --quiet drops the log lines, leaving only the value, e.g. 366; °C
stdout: 30; °C
